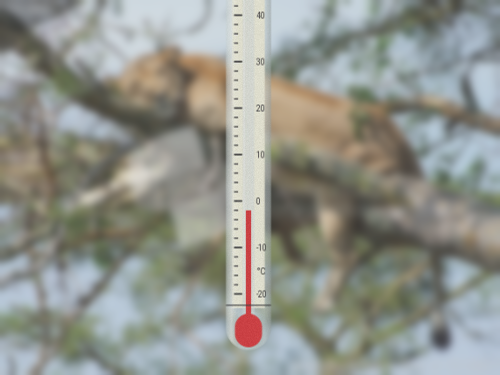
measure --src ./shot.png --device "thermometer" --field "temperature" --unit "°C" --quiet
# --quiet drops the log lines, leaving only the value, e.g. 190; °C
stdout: -2; °C
